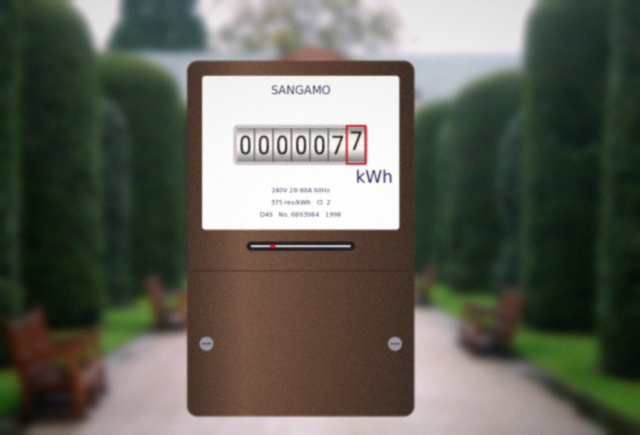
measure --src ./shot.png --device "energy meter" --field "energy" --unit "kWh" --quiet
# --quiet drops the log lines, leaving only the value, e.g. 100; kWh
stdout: 7.7; kWh
